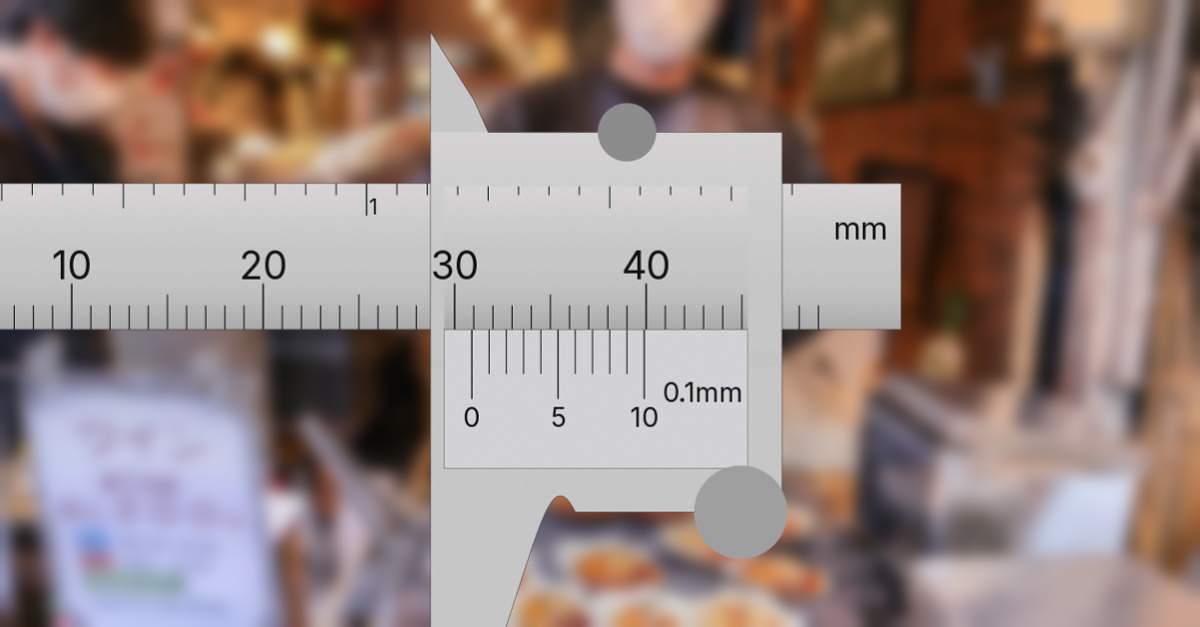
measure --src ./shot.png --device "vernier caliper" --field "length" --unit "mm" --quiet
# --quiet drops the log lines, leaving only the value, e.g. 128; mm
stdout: 30.9; mm
